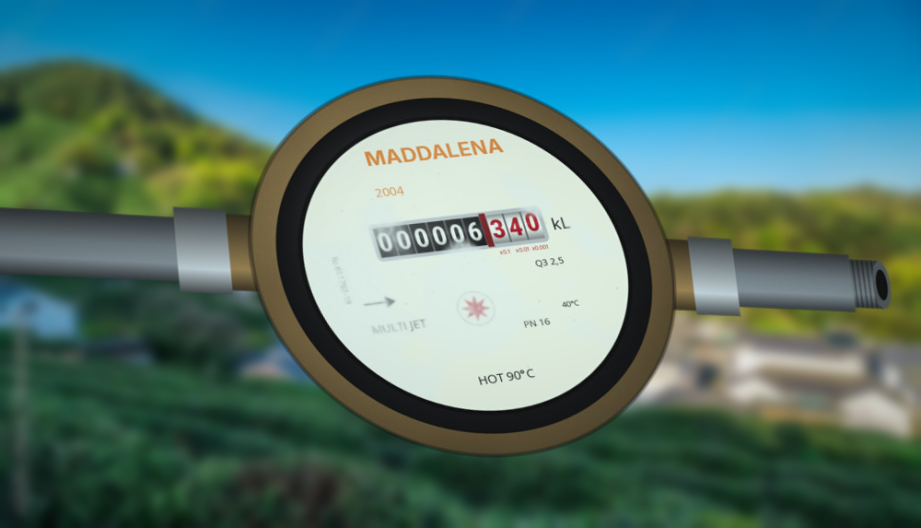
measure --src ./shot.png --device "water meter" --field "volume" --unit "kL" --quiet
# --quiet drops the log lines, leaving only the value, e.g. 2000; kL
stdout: 6.340; kL
